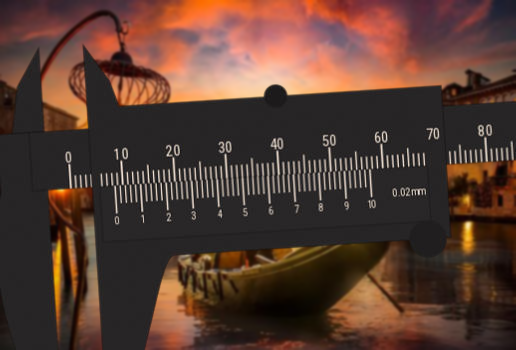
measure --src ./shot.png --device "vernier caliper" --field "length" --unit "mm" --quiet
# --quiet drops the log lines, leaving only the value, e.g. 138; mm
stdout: 8.5; mm
